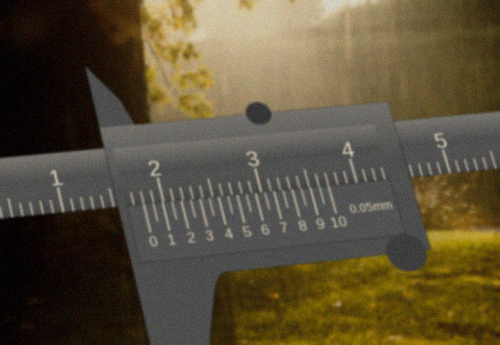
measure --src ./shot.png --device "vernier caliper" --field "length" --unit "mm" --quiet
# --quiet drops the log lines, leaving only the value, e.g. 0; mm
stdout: 18.0; mm
